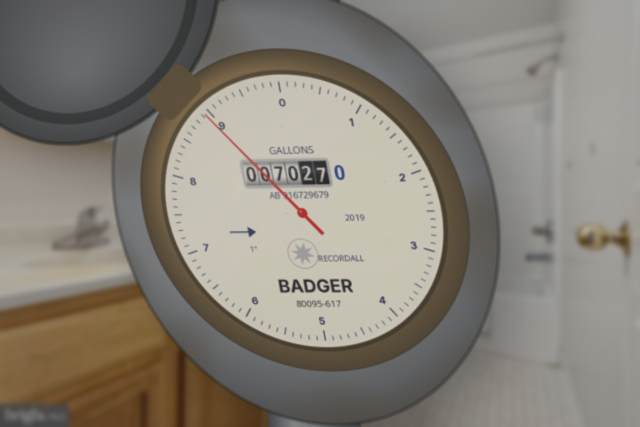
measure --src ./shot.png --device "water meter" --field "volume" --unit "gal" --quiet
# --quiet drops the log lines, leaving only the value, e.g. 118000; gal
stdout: 70268.9; gal
